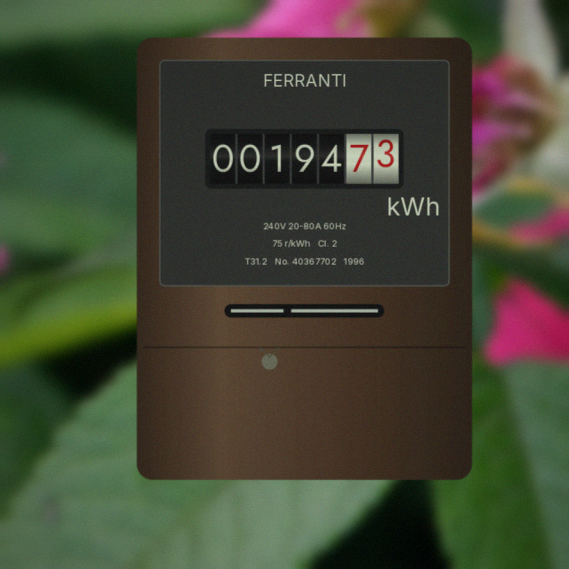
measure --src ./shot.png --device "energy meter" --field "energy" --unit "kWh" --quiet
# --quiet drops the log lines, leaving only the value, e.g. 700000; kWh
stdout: 194.73; kWh
